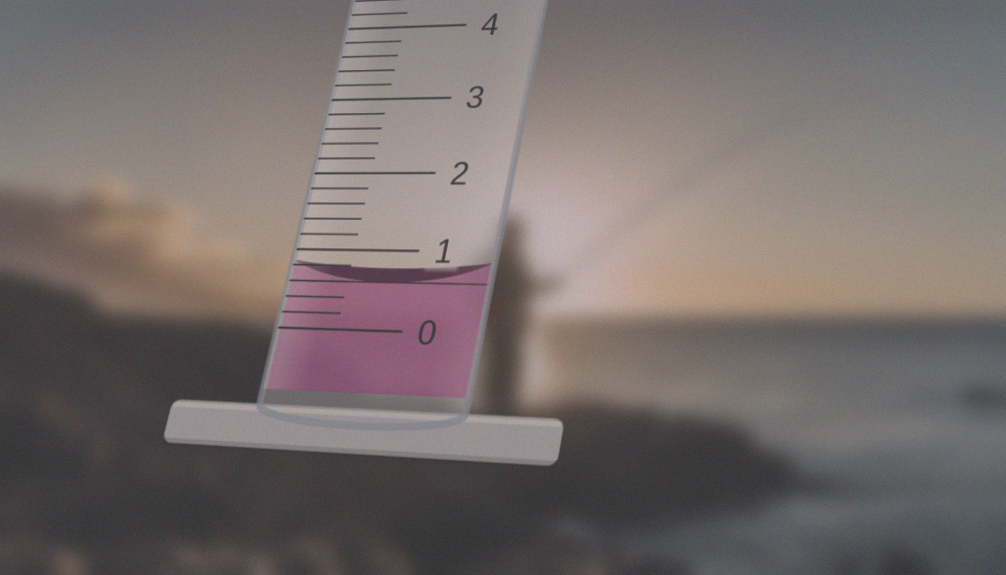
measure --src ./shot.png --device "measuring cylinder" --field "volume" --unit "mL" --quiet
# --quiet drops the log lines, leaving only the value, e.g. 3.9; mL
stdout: 0.6; mL
